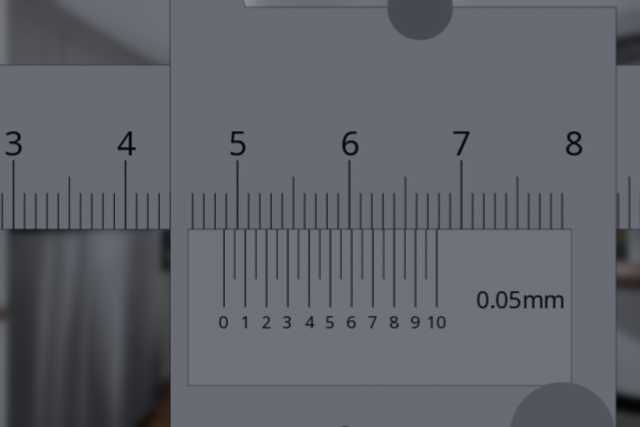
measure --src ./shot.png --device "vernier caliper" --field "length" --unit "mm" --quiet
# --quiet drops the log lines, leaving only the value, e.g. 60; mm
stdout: 48.8; mm
